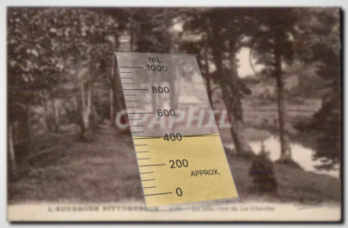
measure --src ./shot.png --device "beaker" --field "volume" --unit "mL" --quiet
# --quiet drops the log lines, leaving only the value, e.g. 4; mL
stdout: 400; mL
